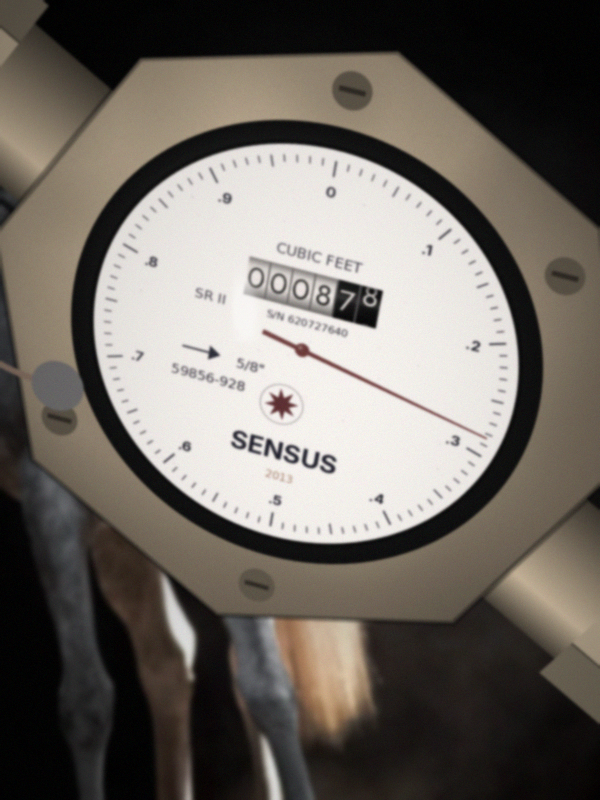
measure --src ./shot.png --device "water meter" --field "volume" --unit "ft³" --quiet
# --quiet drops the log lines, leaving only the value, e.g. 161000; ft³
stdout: 878.28; ft³
